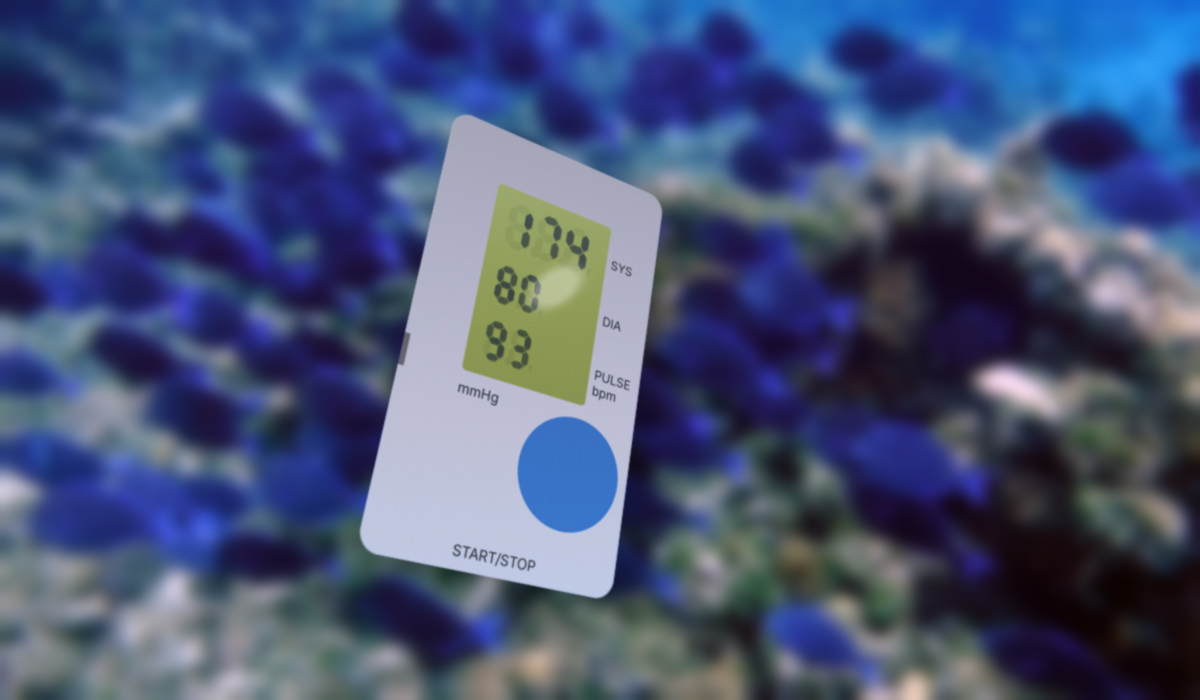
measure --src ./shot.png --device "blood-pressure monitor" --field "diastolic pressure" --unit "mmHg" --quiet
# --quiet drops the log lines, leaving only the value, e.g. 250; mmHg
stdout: 80; mmHg
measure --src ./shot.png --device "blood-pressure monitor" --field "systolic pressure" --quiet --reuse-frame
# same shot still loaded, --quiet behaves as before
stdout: 174; mmHg
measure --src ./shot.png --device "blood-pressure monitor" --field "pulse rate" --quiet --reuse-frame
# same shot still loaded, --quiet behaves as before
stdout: 93; bpm
